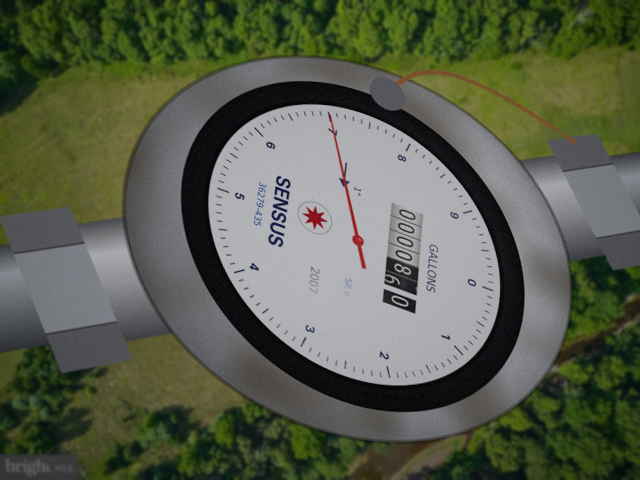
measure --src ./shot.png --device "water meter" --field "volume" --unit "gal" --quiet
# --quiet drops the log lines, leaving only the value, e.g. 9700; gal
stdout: 857.0; gal
